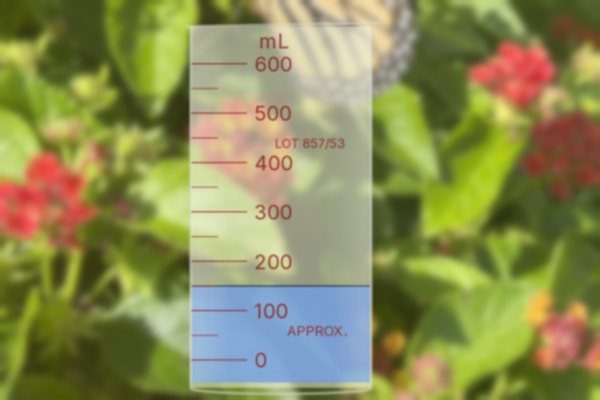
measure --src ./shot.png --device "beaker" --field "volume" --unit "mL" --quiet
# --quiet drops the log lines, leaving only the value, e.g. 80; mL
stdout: 150; mL
